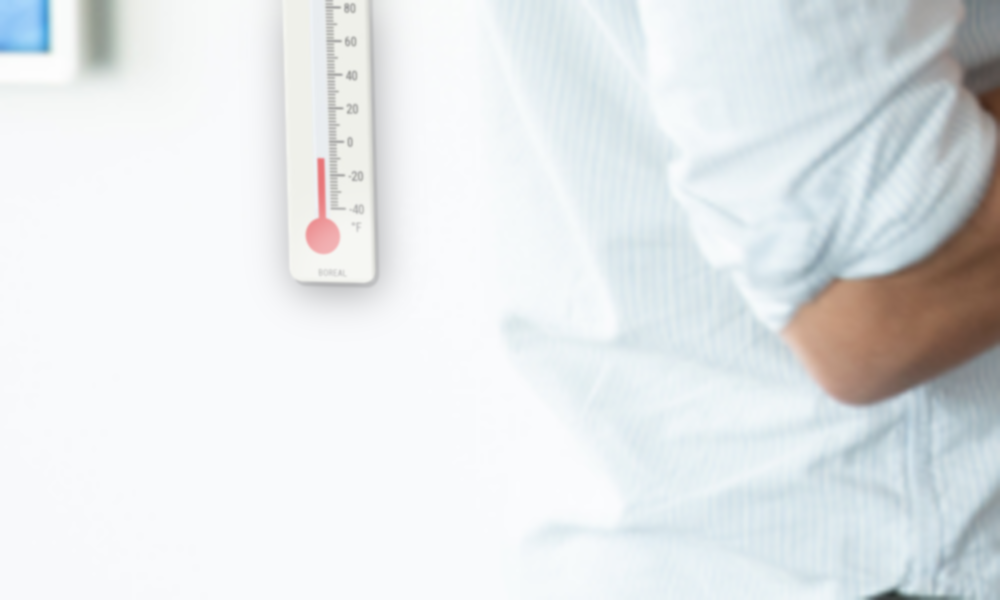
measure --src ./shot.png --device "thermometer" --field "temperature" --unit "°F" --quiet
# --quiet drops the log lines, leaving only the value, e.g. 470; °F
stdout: -10; °F
